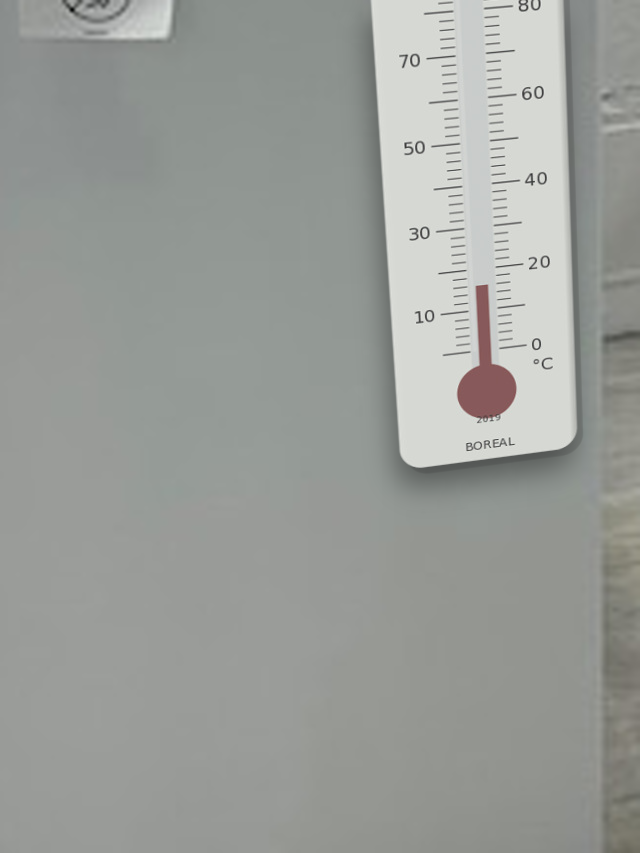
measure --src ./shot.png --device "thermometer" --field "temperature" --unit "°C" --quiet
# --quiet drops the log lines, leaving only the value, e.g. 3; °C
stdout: 16; °C
